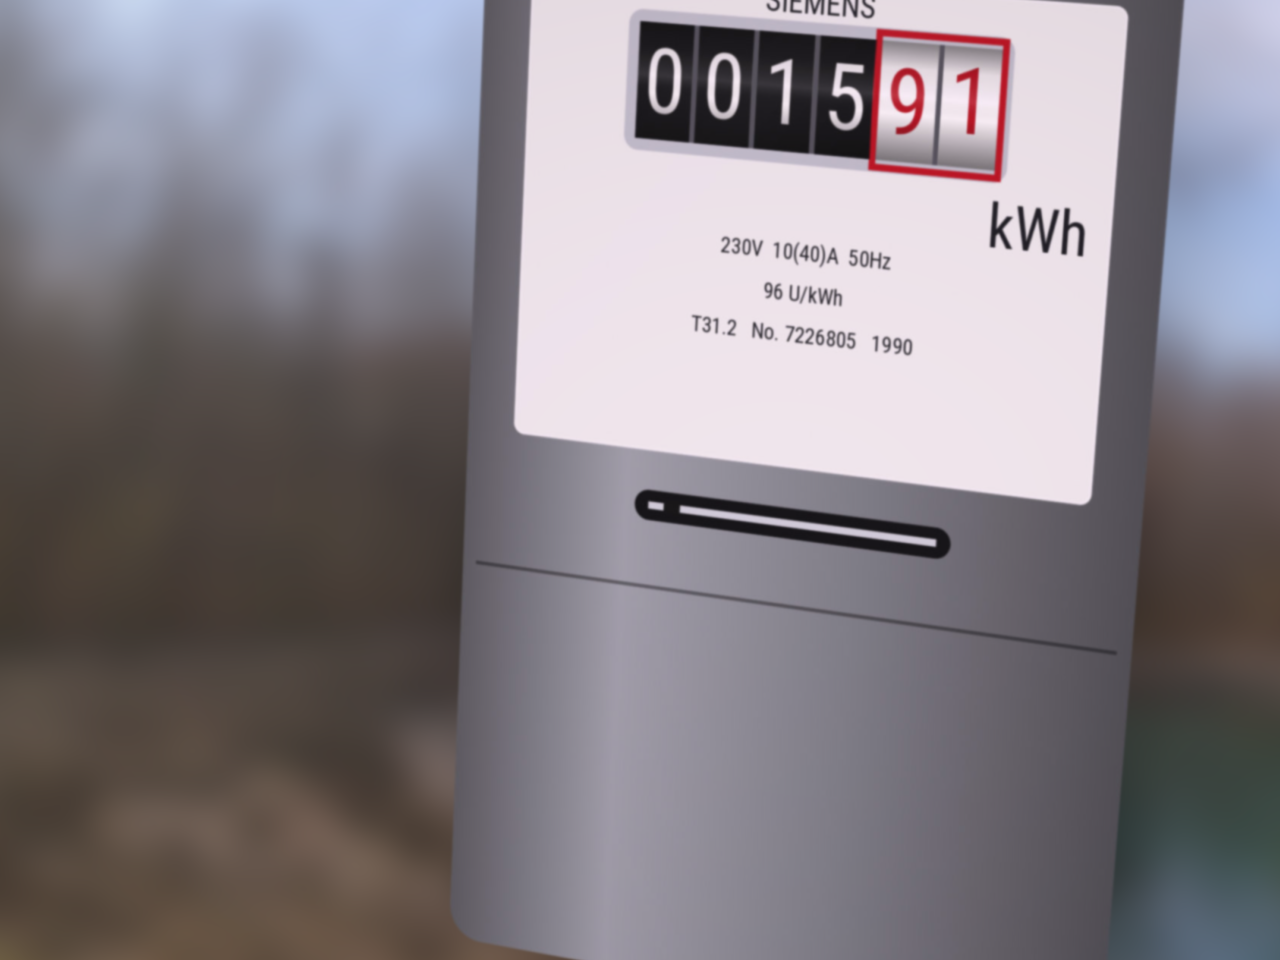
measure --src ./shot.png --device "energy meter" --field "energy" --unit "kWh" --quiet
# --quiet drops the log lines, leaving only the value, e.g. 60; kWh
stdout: 15.91; kWh
